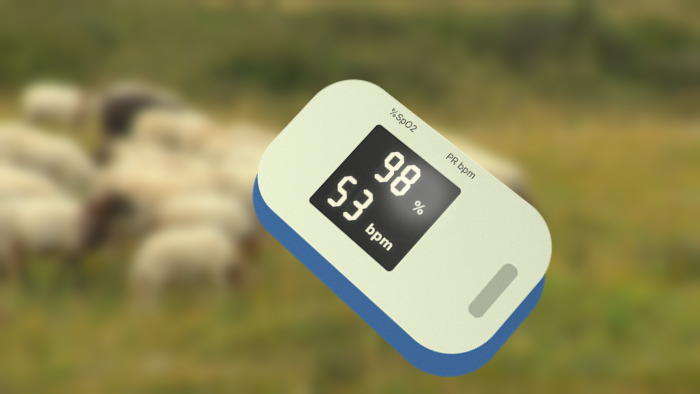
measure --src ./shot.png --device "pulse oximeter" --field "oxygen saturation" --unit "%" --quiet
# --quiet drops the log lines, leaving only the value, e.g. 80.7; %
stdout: 98; %
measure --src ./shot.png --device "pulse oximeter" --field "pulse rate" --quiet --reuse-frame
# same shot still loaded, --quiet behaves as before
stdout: 53; bpm
